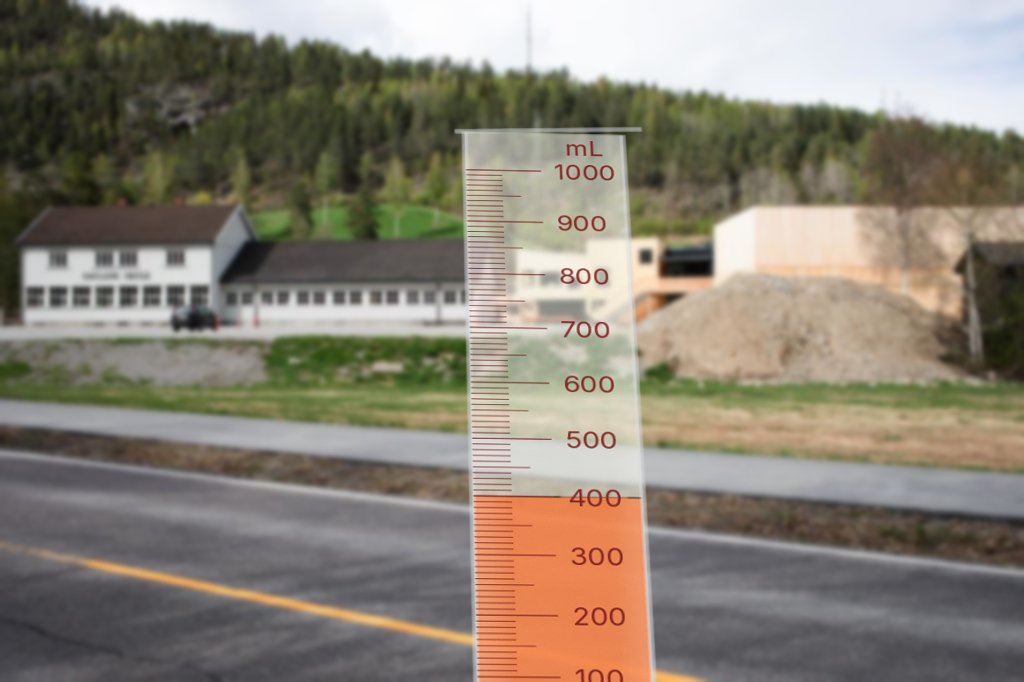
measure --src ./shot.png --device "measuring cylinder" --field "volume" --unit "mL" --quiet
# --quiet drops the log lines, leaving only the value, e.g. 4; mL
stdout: 400; mL
